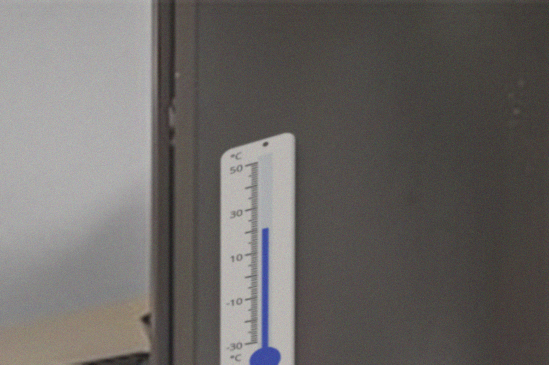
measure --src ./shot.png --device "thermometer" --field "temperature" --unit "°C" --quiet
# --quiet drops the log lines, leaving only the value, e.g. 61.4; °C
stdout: 20; °C
